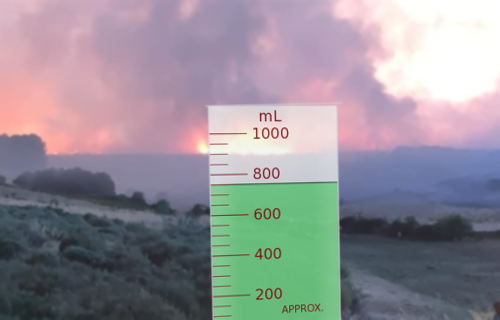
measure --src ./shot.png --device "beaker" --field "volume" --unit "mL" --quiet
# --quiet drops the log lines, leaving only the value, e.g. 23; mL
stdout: 750; mL
